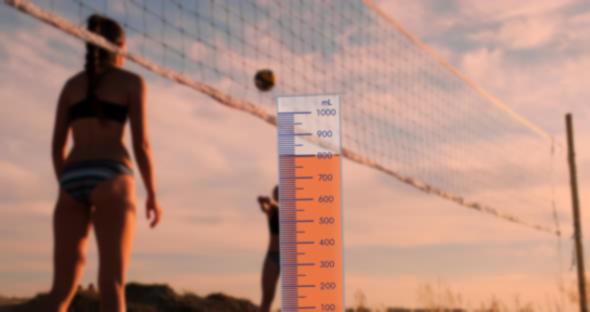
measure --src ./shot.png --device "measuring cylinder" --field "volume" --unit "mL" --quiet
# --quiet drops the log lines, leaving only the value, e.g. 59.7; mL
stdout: 800; mL
